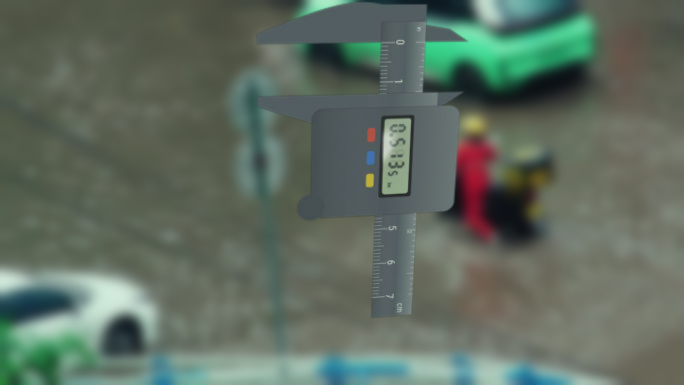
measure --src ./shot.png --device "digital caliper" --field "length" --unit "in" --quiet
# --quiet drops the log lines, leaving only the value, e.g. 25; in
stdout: 0.5135; in
